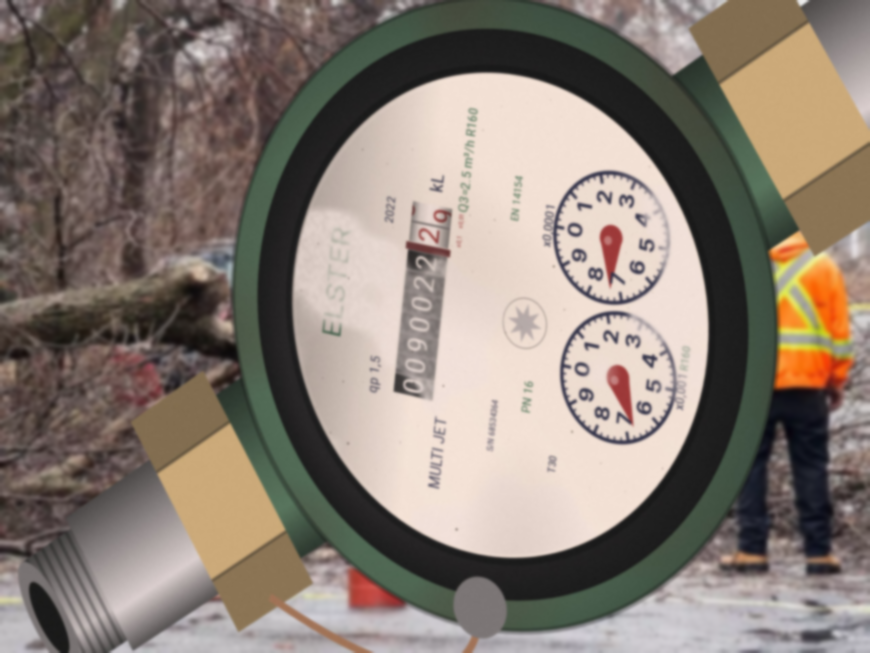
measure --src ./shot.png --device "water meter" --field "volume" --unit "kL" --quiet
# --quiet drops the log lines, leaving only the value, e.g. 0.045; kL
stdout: 90022.2867; kL
